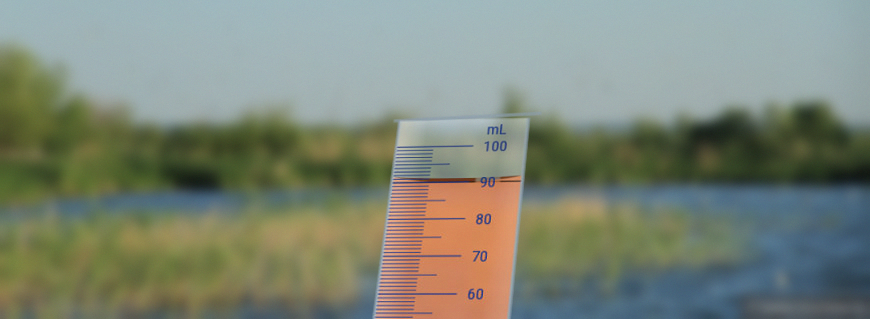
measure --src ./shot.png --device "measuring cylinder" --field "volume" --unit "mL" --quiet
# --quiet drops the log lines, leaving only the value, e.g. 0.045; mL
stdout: 90; mL
